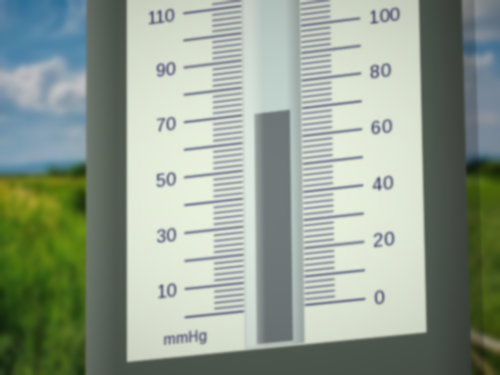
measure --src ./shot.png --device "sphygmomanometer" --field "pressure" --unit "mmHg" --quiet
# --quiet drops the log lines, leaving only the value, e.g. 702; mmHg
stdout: 70; mmHg
